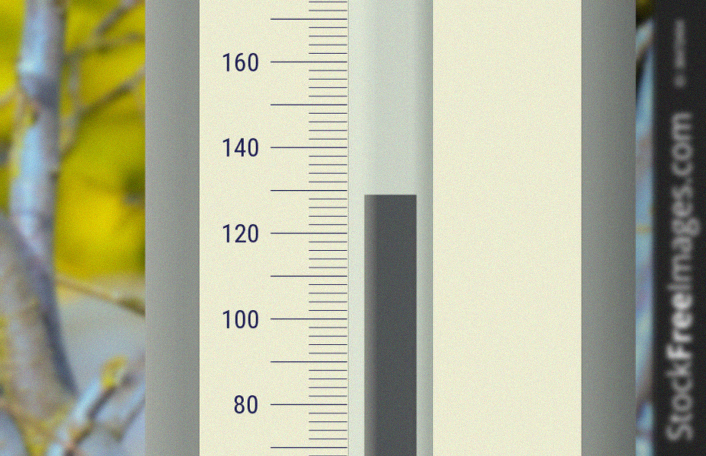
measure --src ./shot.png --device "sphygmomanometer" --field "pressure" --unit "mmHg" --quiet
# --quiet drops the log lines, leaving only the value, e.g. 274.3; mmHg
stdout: 129; mmHg
